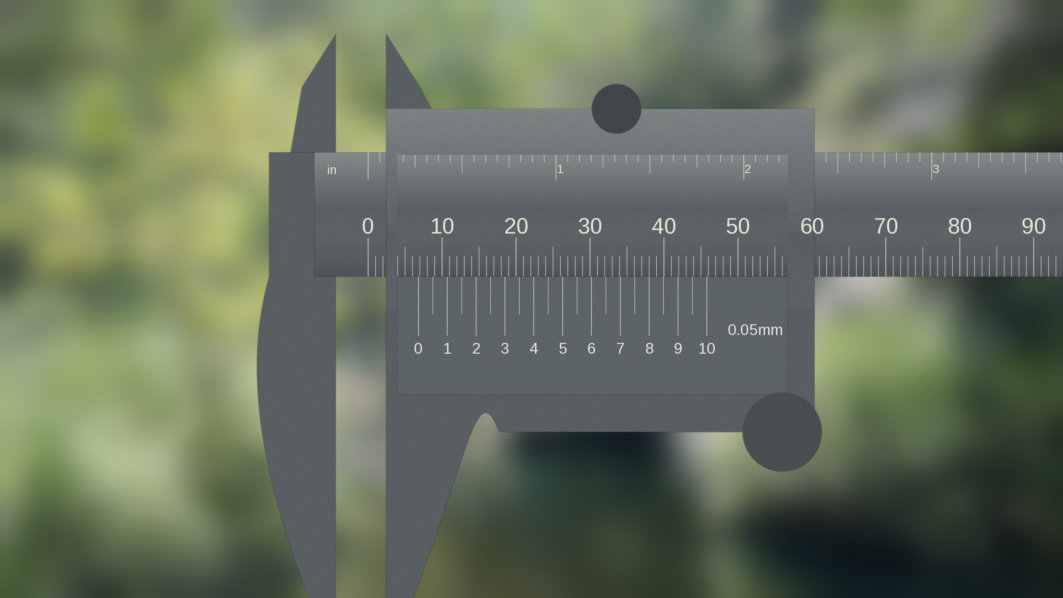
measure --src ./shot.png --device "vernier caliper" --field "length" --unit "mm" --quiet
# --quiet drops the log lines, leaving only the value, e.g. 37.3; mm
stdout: 6.8; mm
